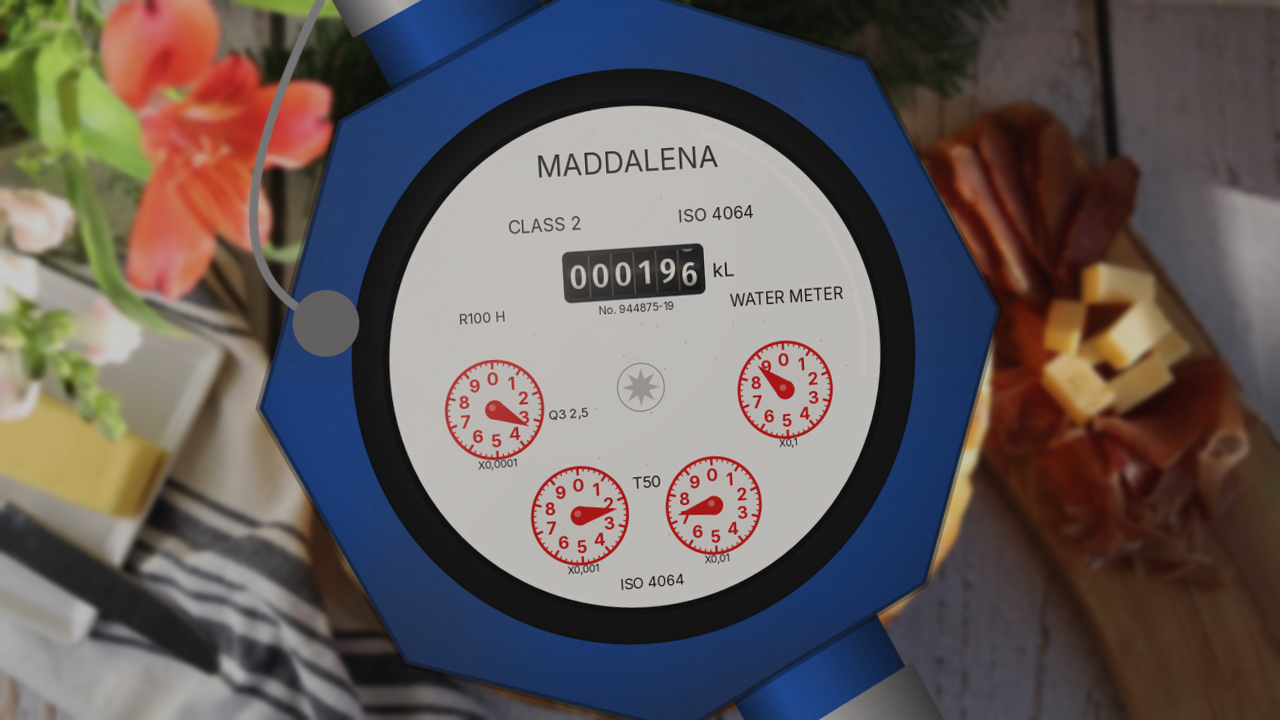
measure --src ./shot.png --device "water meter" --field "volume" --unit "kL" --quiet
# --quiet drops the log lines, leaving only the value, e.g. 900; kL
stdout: 195.8723; kL
